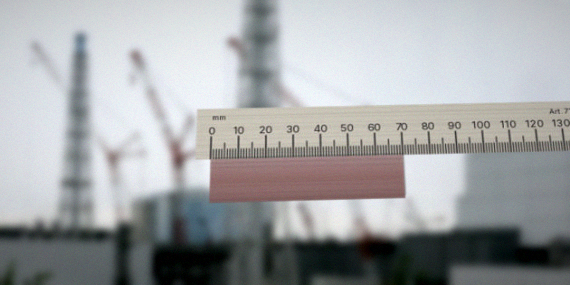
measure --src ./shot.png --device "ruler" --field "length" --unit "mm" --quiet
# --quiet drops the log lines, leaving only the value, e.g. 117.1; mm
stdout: 70; mm
